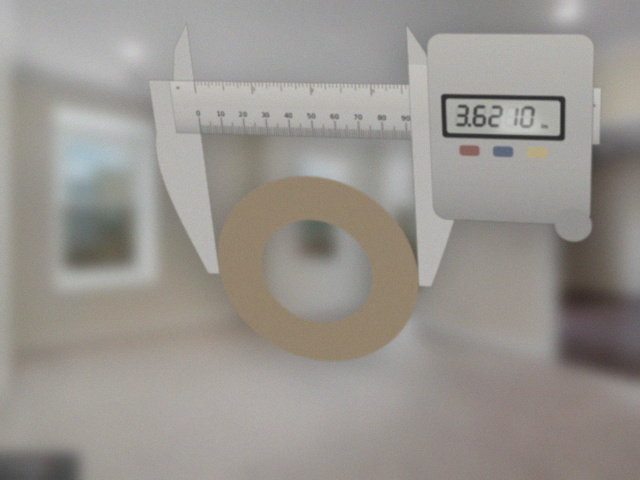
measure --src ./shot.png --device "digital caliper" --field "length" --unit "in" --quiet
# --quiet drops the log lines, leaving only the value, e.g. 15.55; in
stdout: 3.6210; in
